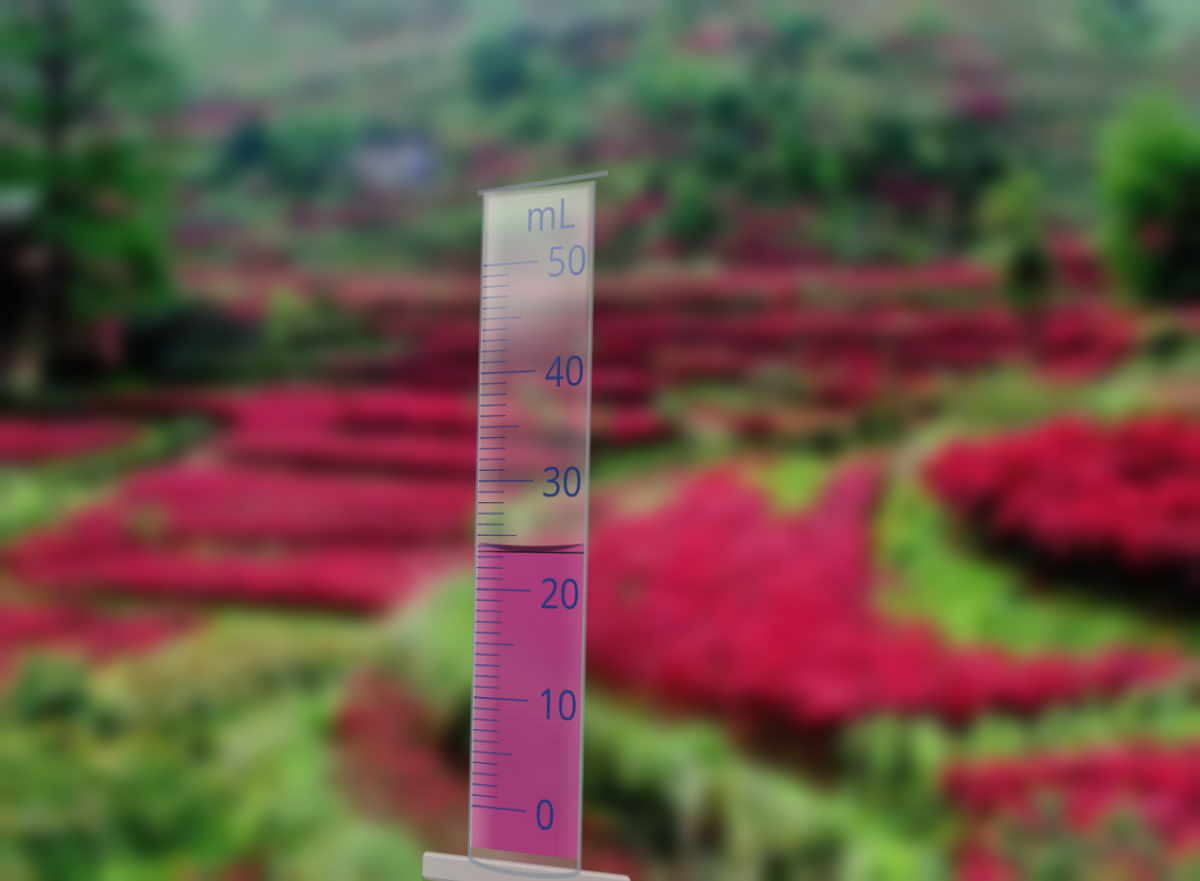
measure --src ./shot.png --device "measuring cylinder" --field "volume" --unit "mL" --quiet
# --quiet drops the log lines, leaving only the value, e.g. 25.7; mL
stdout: 23.5; mL
